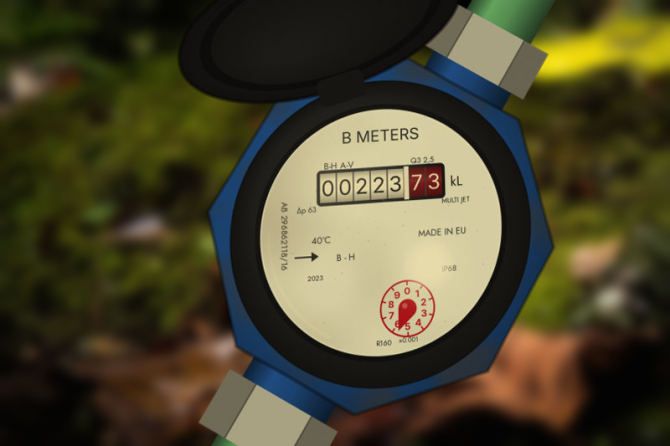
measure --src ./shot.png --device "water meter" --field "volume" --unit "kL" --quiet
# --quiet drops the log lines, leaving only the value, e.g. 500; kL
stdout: 223.735; kL
